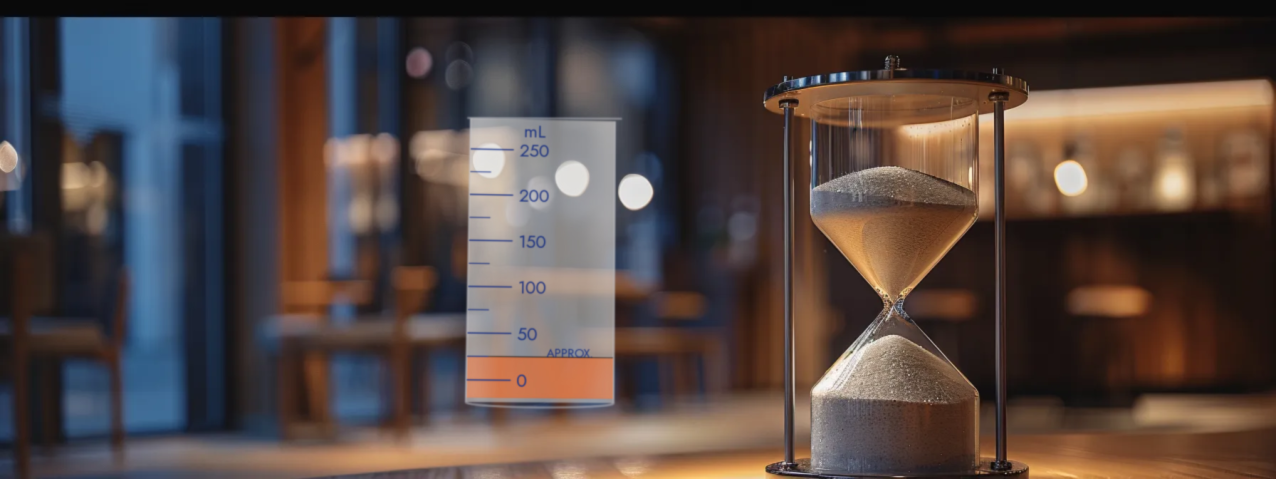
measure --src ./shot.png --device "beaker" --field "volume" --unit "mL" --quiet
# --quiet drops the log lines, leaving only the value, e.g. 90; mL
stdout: 25; mL
